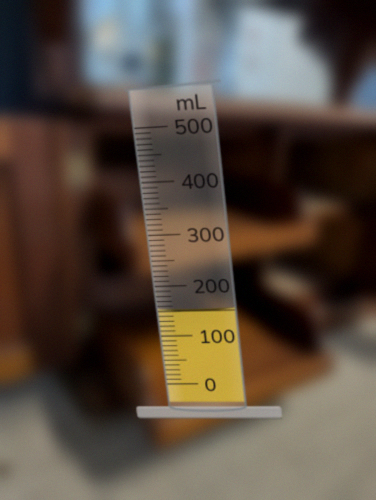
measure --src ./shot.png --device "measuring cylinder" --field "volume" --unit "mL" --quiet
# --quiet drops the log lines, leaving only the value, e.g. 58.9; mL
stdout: 150; mL
